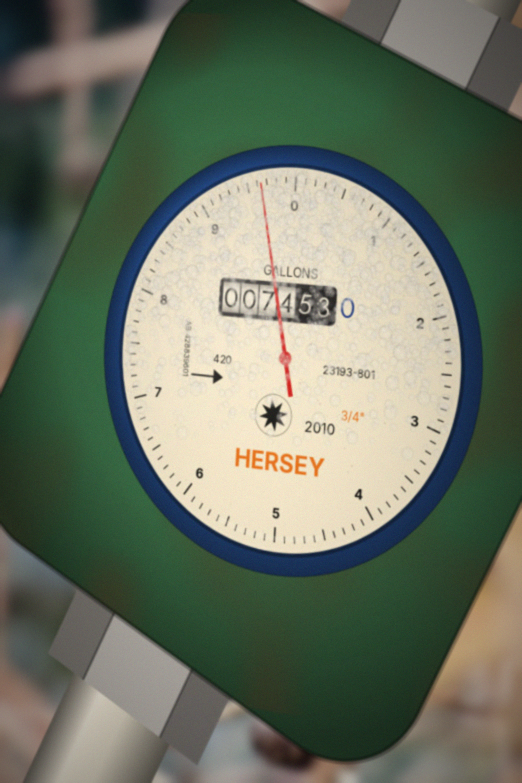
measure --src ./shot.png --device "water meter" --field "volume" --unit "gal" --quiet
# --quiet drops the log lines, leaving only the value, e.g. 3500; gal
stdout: 74529.6; gal
